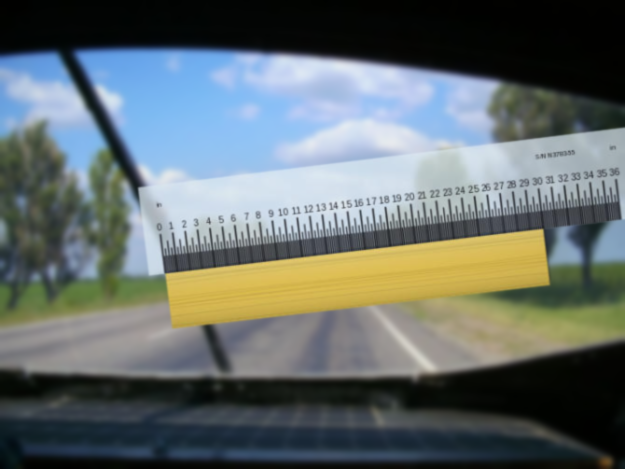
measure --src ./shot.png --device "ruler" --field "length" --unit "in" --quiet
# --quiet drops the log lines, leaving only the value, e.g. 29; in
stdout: 30; in
